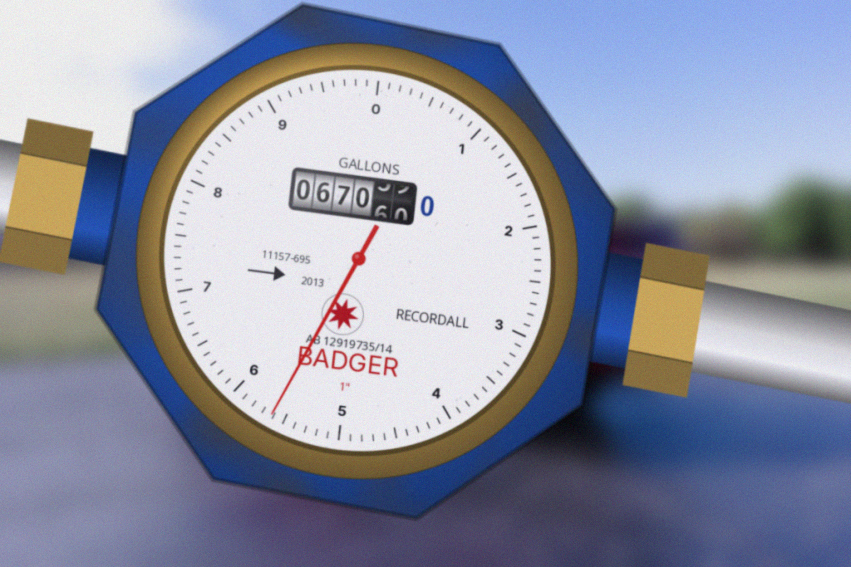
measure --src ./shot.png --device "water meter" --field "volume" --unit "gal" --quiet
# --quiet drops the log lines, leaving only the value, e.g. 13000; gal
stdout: 670595.6; gal
